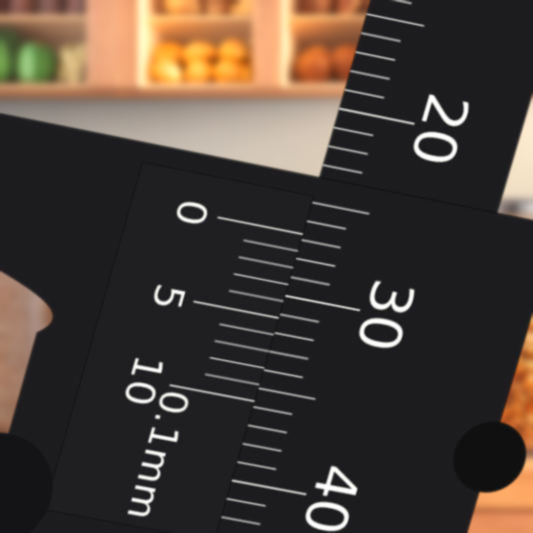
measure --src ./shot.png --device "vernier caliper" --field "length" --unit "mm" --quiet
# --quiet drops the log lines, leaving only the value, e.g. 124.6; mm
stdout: 26.7; mm
